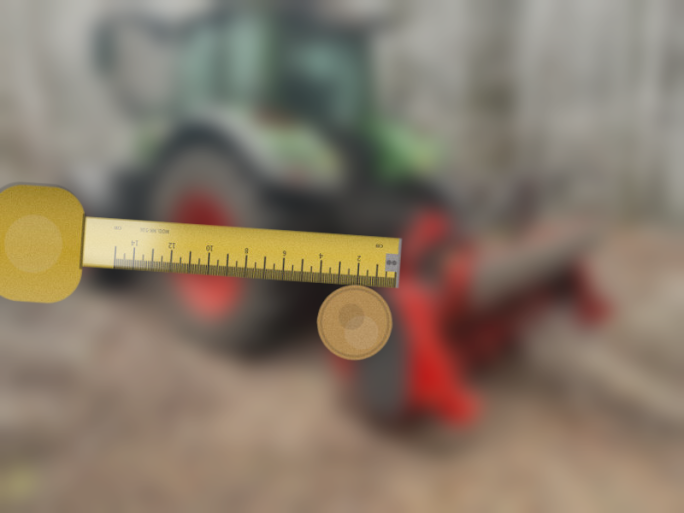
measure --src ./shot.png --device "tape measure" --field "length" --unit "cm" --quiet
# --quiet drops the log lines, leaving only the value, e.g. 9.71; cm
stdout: 4; cm
